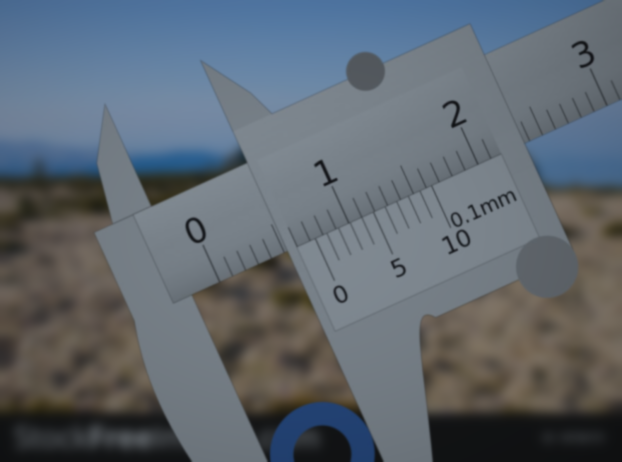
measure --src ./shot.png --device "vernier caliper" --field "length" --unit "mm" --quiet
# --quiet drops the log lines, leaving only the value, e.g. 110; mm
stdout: 7.4; mm
